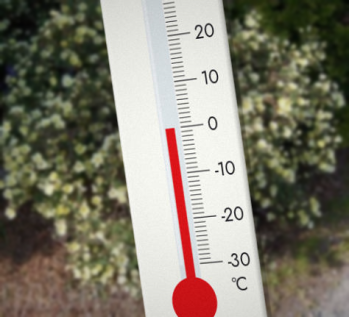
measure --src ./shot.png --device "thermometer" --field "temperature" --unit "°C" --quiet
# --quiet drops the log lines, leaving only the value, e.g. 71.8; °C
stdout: 0; °C
